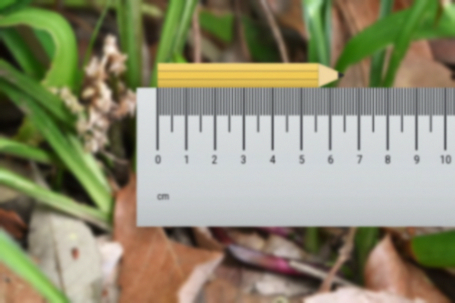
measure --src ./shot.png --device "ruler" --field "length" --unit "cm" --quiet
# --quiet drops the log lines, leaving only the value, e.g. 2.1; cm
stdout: 6.5; cm
